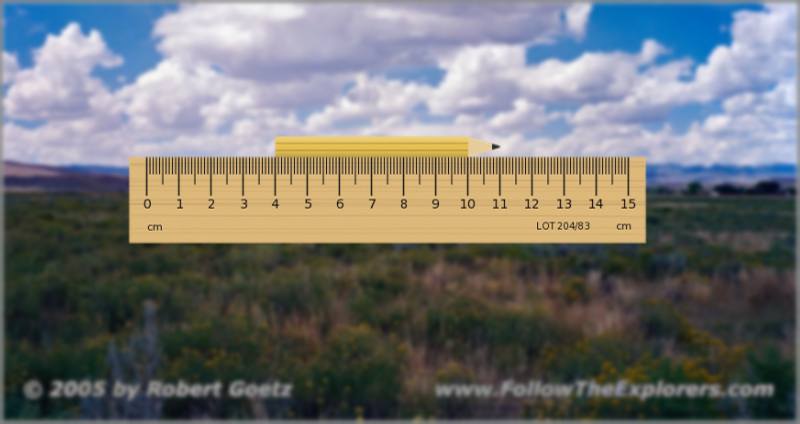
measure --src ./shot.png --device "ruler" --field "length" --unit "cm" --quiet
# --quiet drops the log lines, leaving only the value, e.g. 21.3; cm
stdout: 7; cm
